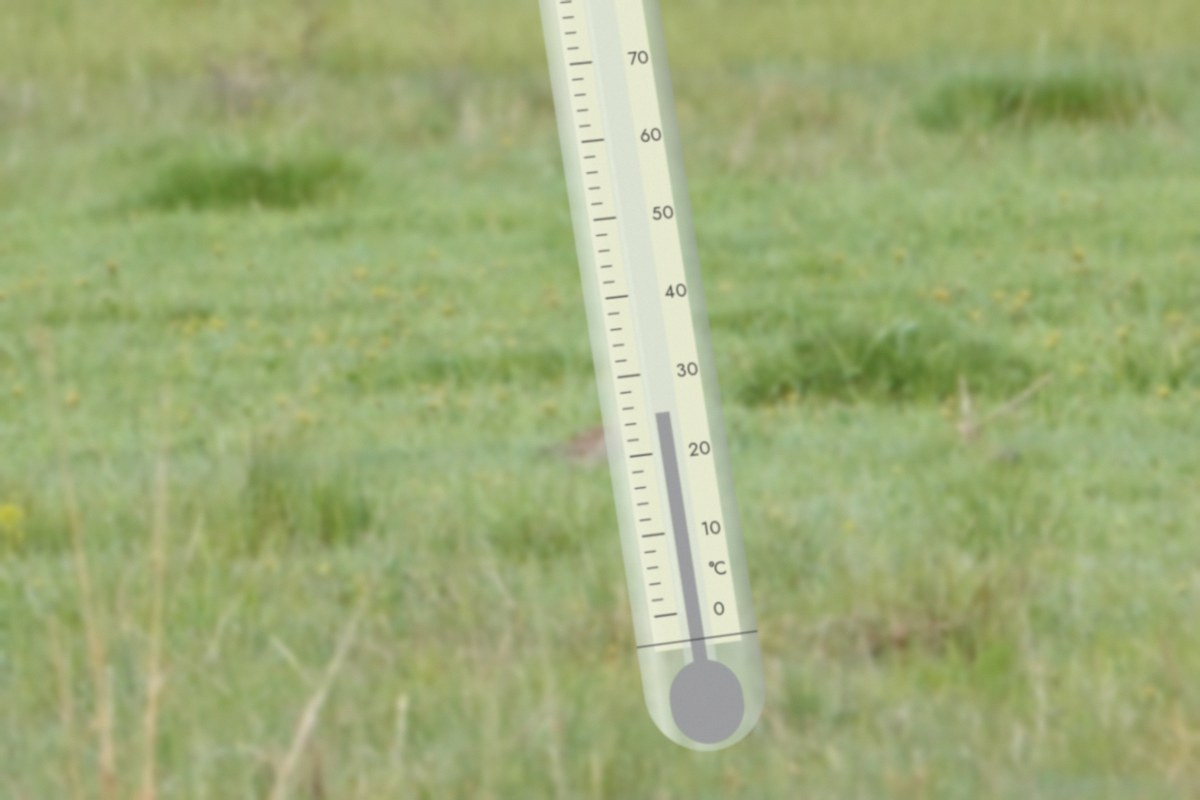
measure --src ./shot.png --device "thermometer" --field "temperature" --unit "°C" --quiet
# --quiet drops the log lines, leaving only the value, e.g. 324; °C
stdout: 25; °C
